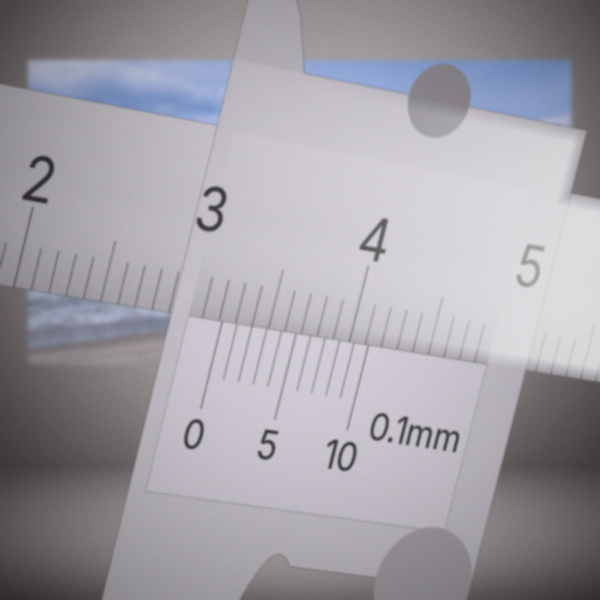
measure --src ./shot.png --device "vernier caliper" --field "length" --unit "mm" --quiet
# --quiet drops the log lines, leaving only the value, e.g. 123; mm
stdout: 32.2; mm
